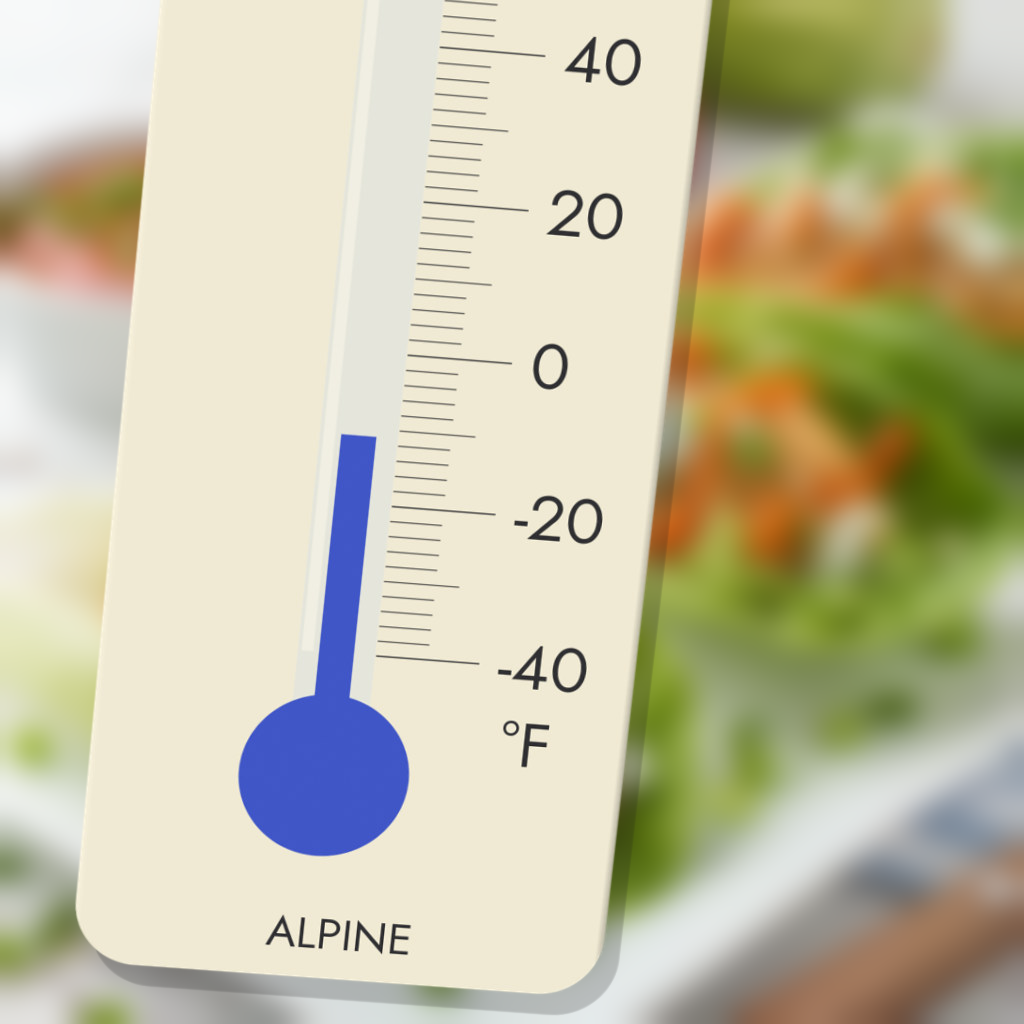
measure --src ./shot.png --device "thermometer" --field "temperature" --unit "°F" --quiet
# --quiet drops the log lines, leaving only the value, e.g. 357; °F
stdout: -11; °F
